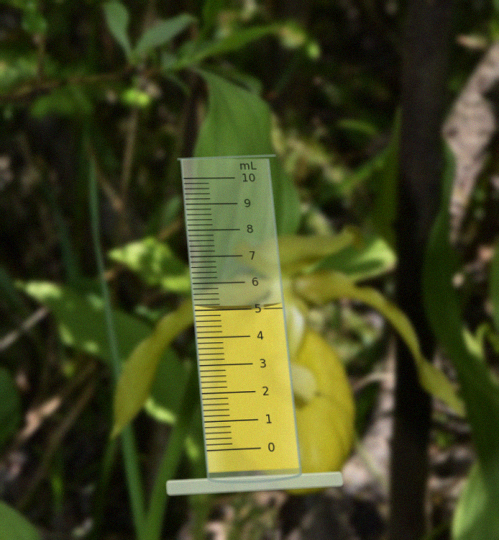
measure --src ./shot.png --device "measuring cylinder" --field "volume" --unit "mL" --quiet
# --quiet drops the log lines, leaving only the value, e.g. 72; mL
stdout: 5; mL
